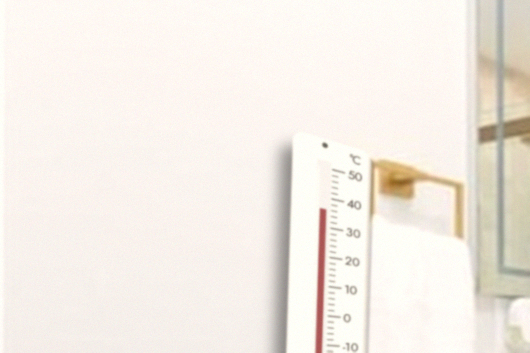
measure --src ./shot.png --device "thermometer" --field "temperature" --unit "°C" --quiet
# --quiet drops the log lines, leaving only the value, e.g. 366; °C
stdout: 36; °C
